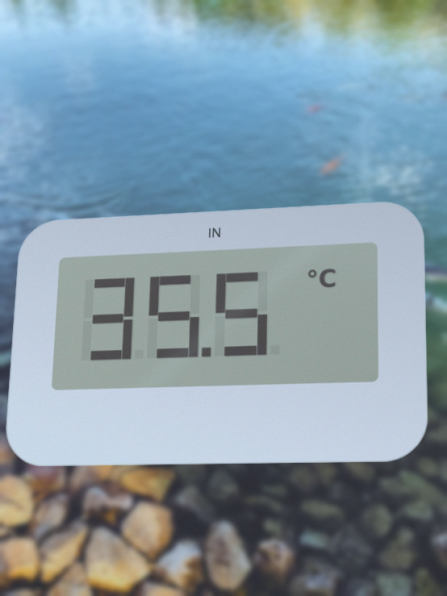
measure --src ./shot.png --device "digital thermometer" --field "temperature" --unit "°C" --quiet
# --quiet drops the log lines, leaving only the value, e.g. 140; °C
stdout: 35.5; °C
